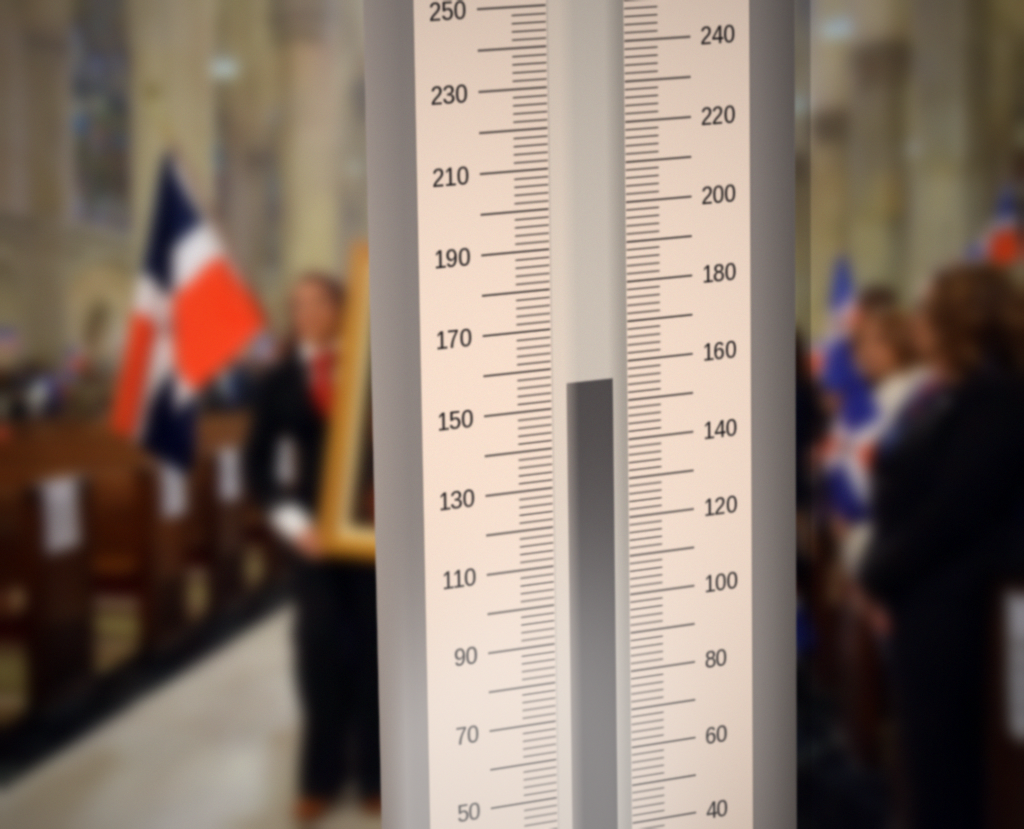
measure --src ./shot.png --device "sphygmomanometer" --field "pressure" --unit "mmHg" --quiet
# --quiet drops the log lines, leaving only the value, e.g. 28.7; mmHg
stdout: 156; mmHg
